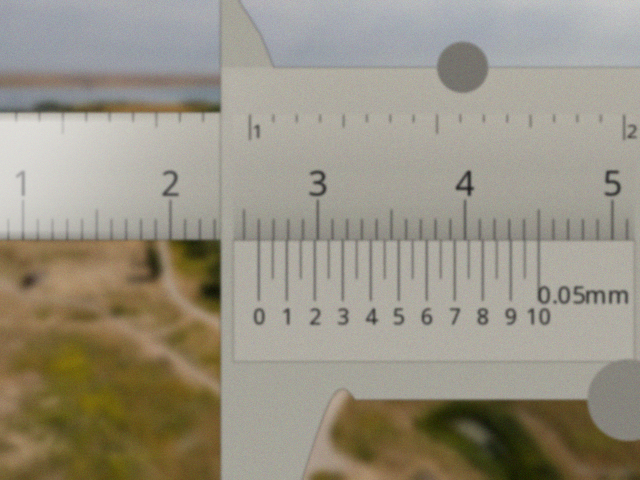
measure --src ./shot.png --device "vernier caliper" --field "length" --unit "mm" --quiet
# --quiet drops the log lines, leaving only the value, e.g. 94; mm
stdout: 26.0; mm
